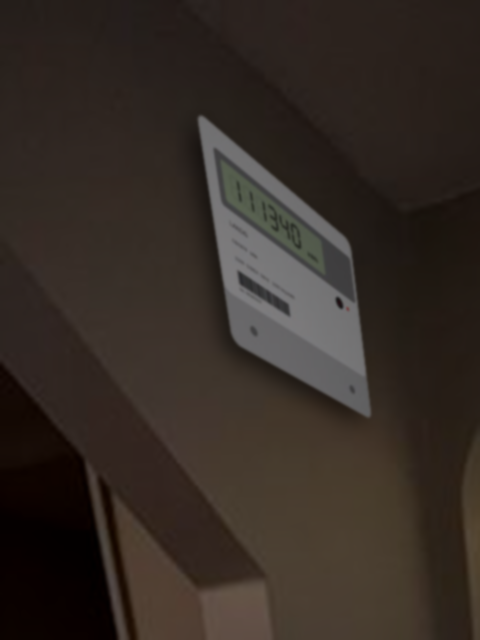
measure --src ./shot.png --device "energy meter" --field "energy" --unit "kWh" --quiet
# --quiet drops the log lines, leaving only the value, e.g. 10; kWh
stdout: 111340; kWh
